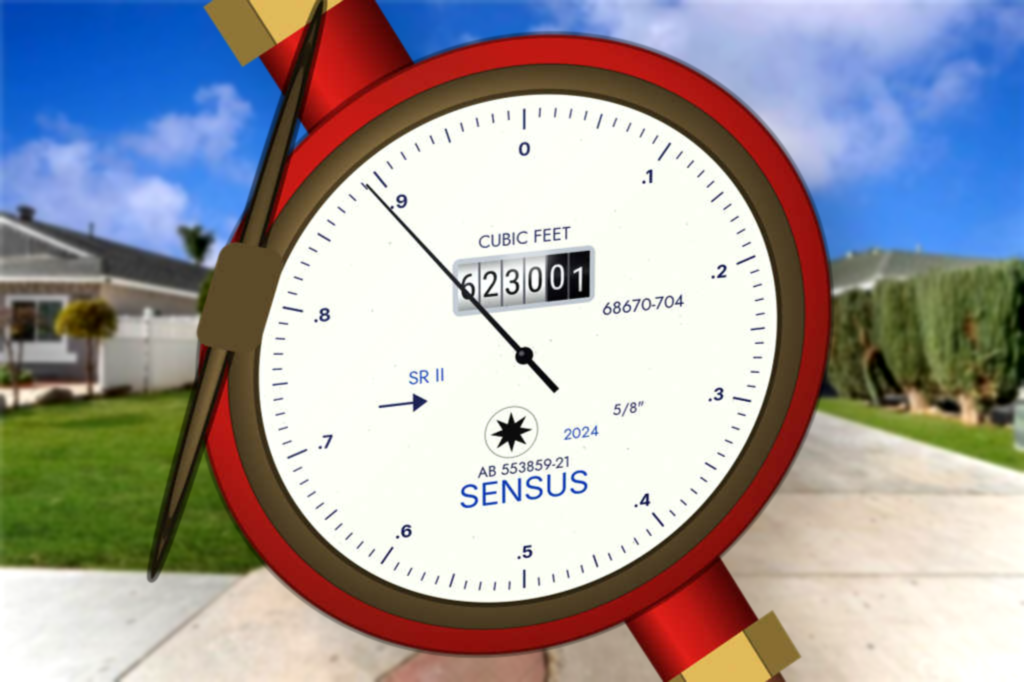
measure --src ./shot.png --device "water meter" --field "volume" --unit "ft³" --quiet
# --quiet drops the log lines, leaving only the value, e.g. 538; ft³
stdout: 623000.89; ft³
